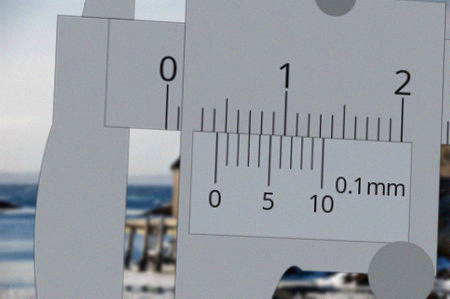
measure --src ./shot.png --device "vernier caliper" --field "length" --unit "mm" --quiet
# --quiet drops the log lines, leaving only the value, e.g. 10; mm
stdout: 4.3; mm
